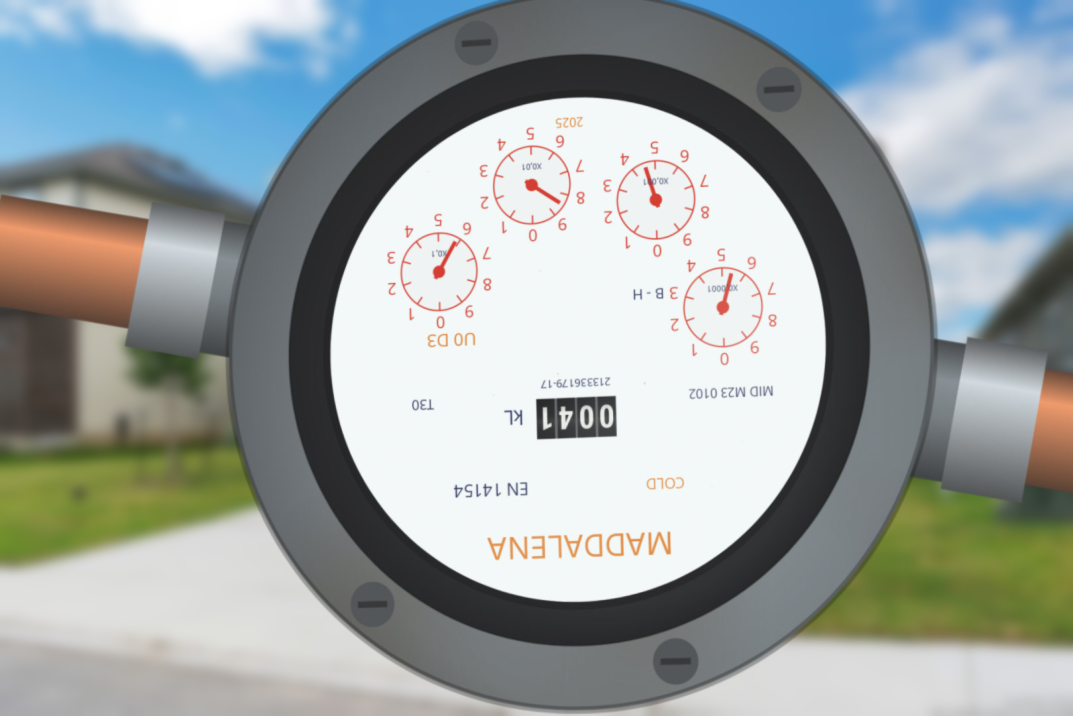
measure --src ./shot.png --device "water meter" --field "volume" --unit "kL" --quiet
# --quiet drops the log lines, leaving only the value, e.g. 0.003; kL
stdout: 41.5845; kL
